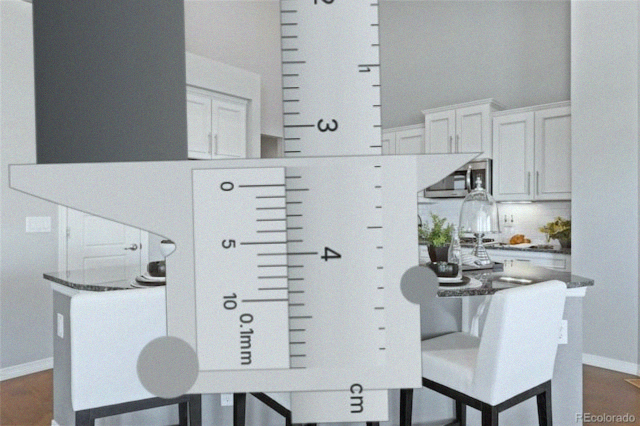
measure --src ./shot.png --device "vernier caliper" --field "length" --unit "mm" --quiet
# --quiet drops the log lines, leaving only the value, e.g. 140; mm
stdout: 34.6; mm
